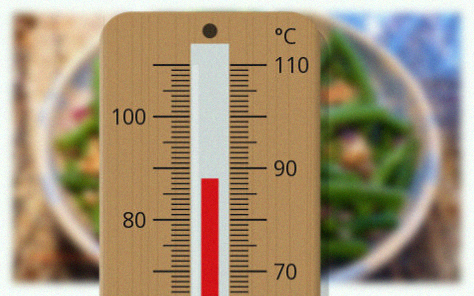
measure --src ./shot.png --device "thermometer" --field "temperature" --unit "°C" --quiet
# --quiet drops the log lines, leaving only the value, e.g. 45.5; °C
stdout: 88; °C
